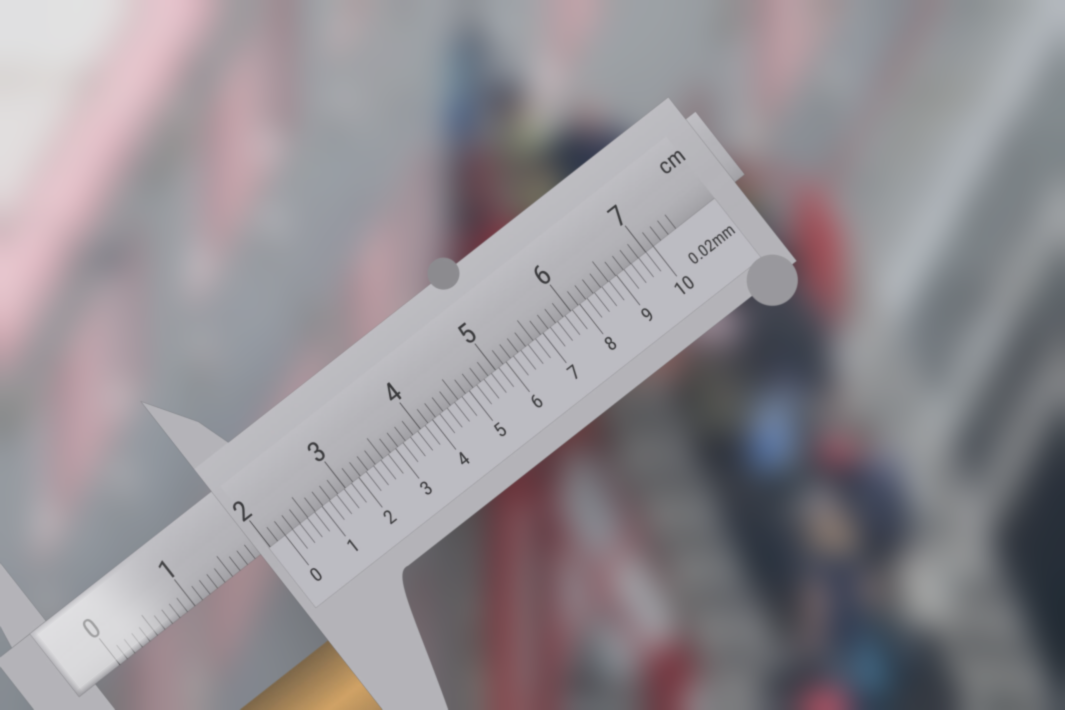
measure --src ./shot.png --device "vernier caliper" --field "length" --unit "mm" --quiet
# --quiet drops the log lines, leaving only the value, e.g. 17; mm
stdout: 22.0; mm
